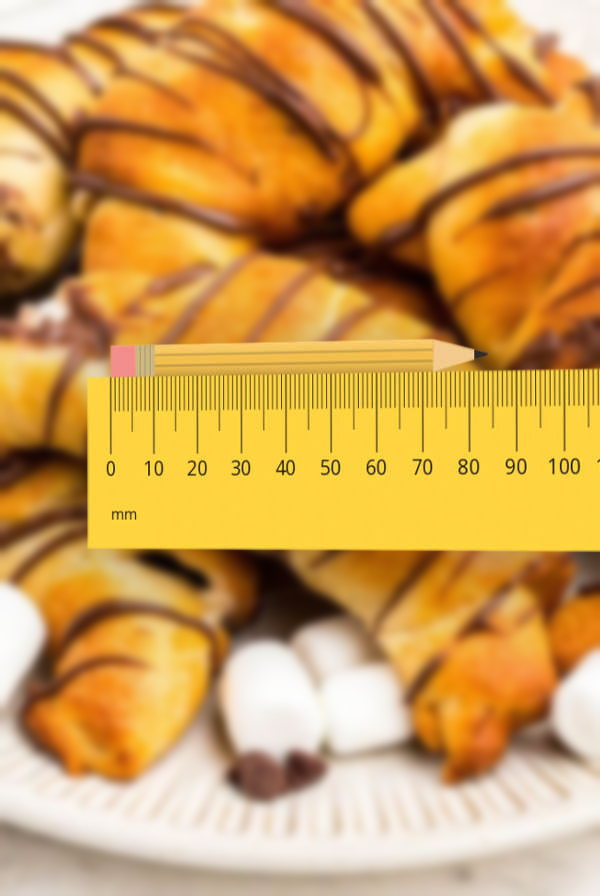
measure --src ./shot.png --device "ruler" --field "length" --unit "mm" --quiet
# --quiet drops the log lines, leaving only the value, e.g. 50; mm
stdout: 84; mm
